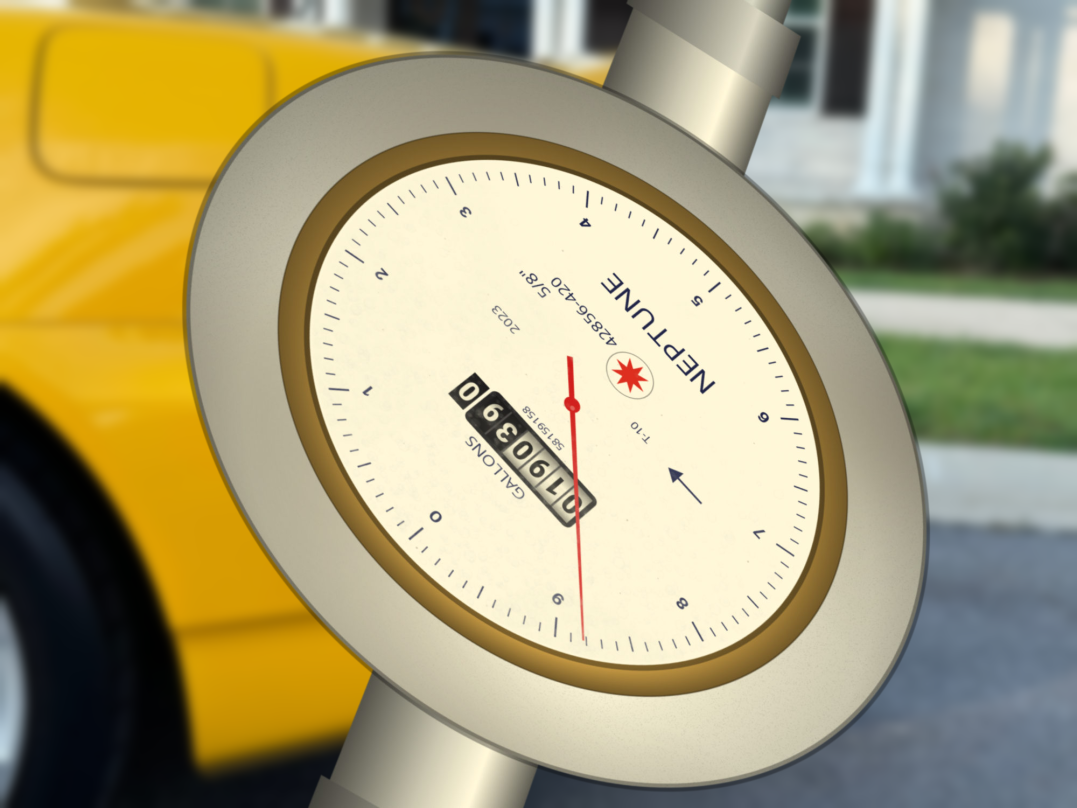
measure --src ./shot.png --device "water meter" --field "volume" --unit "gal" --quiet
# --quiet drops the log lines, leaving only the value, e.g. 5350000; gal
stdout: 190388.8; gal
